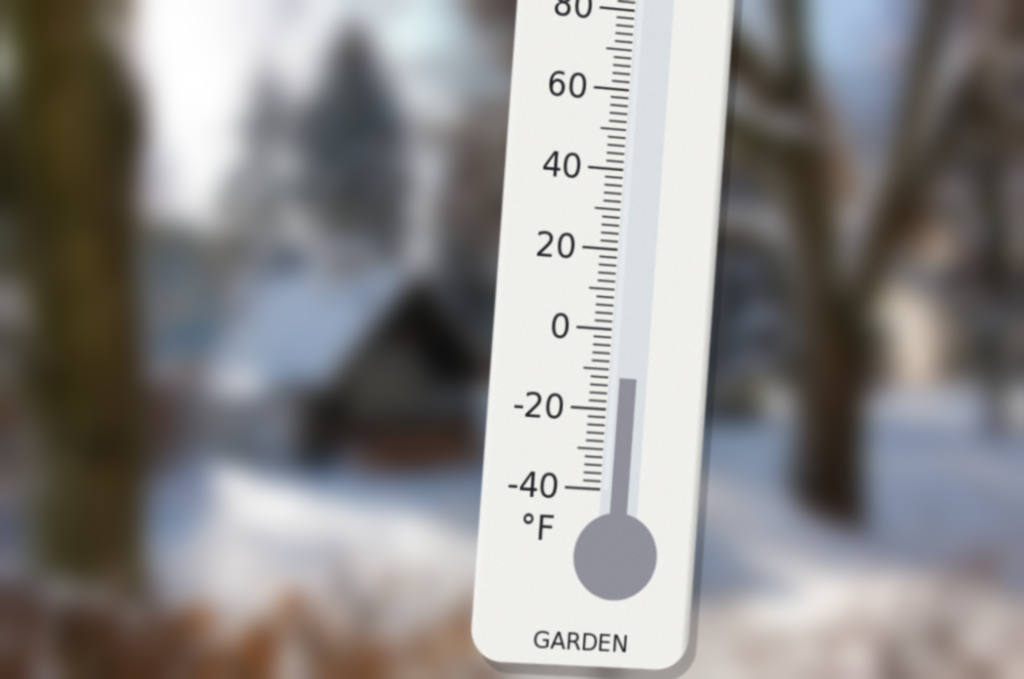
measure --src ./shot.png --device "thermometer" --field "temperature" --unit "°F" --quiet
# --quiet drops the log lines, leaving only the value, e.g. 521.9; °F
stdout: -12; °F
